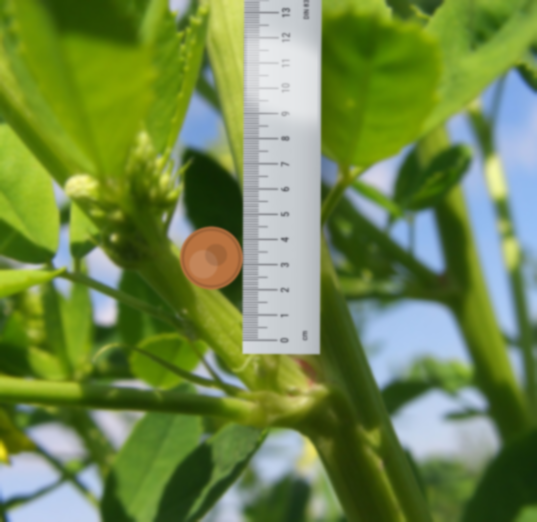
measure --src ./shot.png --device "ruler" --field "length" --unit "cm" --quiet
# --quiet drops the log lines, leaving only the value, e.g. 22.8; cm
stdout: 2.5; cm
